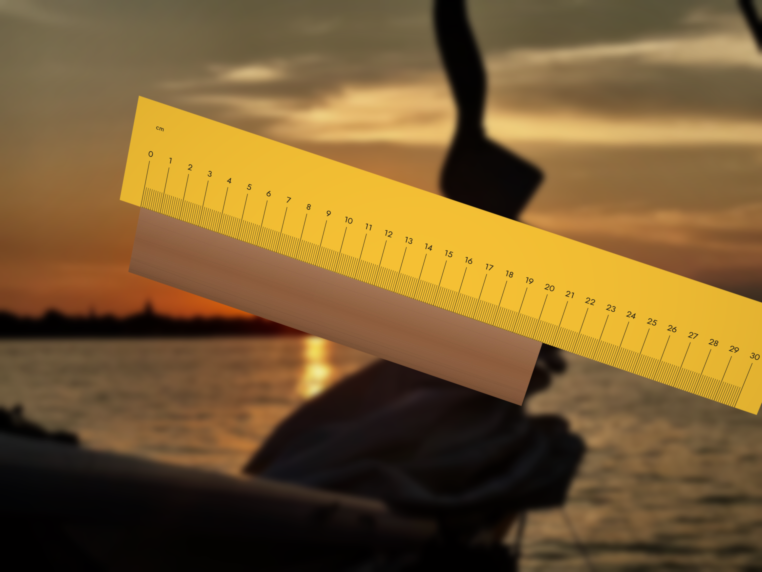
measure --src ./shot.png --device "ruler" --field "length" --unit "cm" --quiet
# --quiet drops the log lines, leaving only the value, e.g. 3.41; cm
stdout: 20.5; cm
